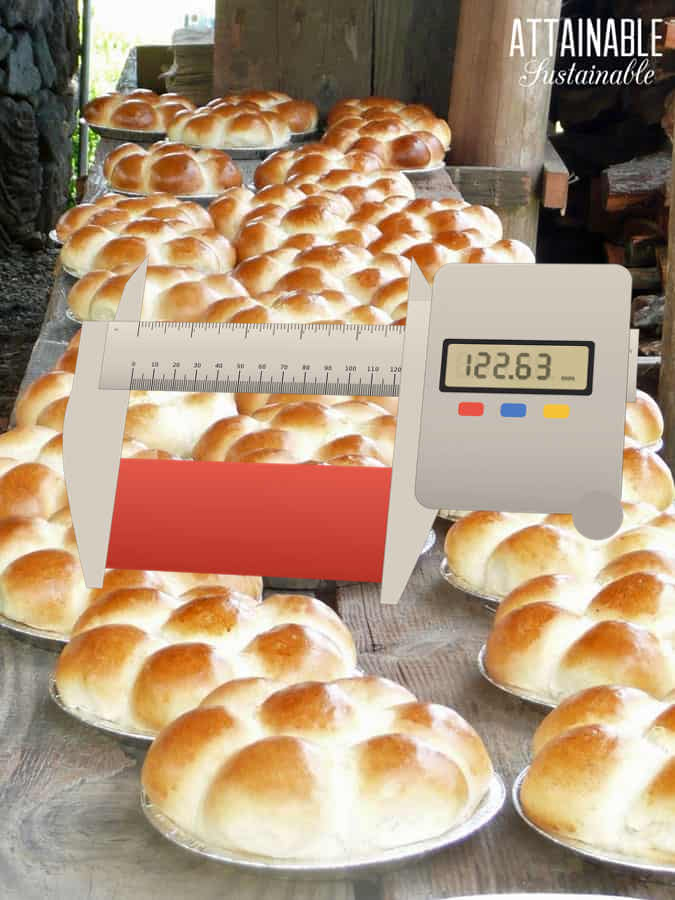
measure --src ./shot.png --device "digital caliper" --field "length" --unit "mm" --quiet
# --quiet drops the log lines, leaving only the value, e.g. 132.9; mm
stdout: 122.63; mm
